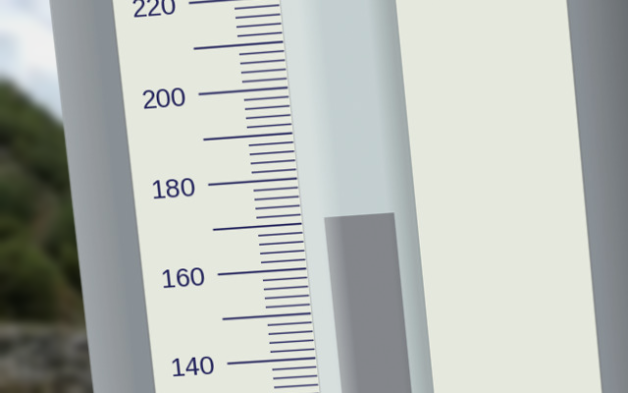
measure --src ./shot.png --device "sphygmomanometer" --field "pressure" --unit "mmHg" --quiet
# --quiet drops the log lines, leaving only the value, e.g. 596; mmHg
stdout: 171; mmHg
